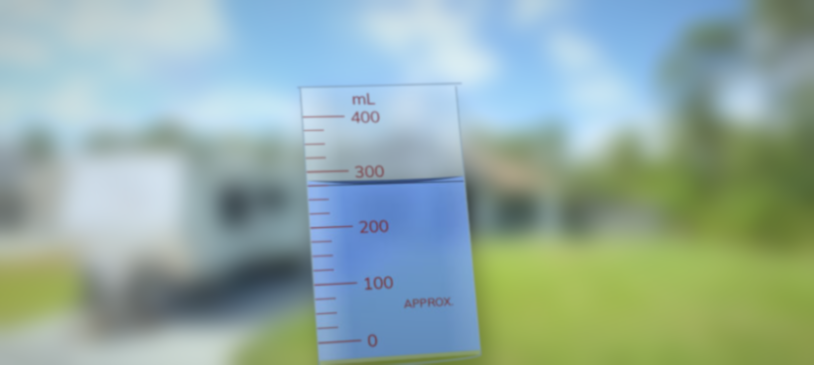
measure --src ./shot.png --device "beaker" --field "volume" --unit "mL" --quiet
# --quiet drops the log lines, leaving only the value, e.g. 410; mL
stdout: 275; mL
